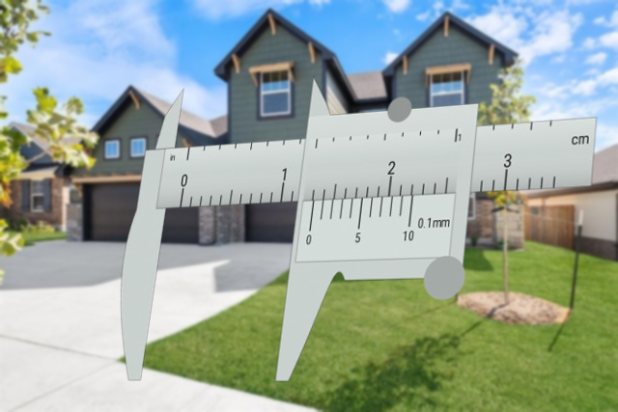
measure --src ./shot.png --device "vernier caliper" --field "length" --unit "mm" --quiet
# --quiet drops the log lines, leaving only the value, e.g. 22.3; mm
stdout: 13.1; mm
